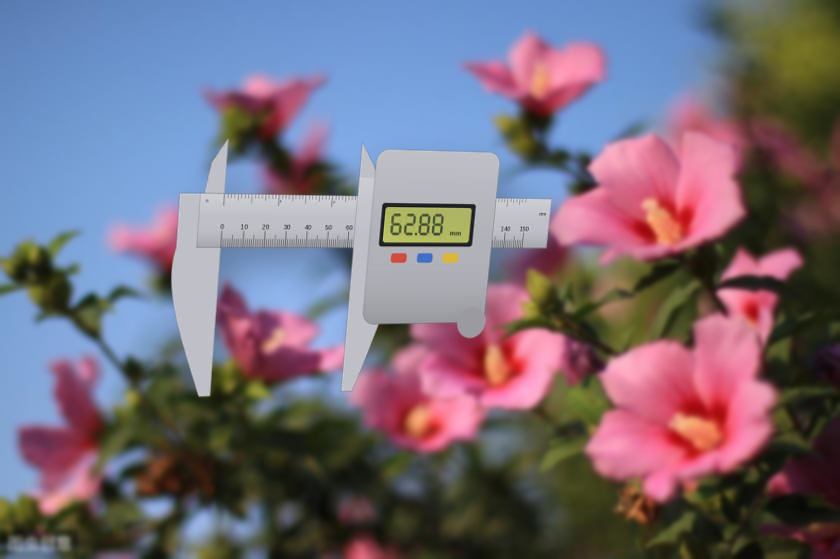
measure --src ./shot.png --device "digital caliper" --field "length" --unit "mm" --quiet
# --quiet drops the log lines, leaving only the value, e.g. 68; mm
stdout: 62.88; mm
